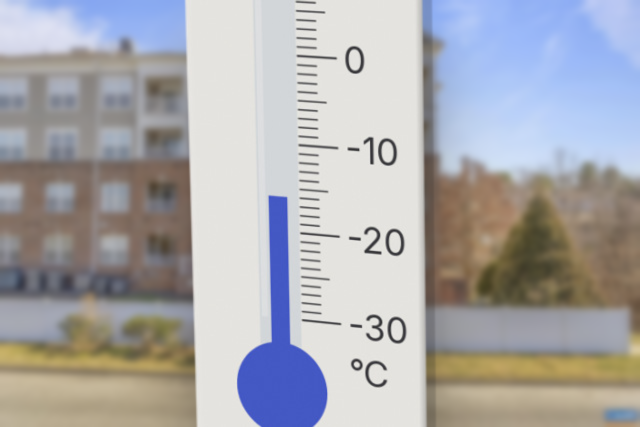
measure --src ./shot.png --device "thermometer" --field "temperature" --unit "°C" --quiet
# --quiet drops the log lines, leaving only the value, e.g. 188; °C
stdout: -16; °C
